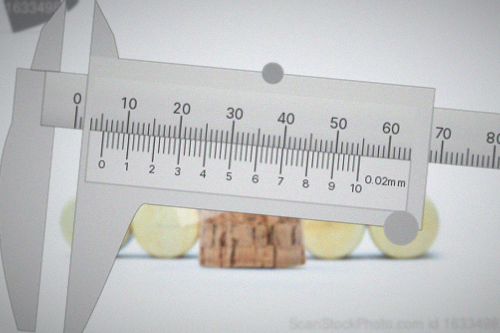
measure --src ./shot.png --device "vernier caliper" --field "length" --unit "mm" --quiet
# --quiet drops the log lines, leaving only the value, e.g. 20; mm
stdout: 5.5; mm
